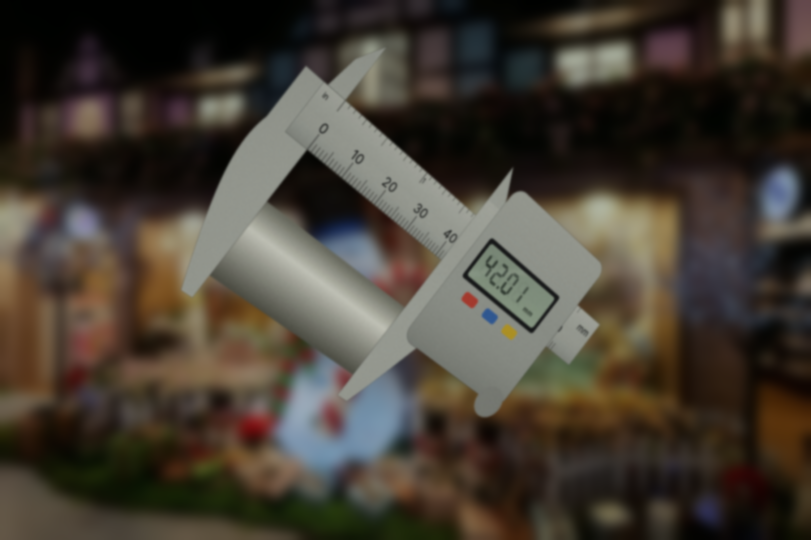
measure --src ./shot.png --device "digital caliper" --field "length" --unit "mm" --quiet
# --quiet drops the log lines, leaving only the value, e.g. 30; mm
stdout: 42.01; mm
